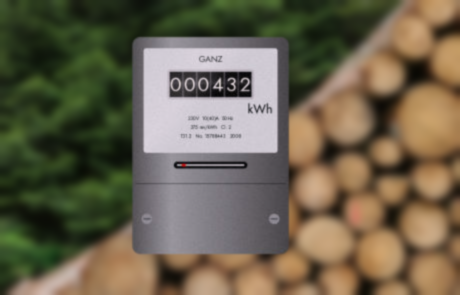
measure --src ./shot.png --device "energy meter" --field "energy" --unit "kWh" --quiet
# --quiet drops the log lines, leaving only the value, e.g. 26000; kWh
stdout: 432; kWh
